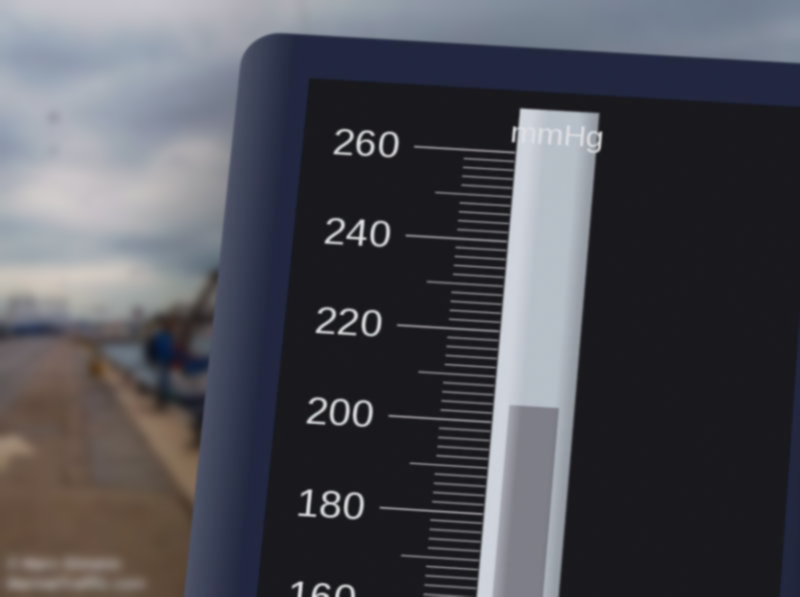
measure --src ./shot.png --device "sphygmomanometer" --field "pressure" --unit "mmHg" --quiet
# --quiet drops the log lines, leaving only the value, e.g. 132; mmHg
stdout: 204; mmHg
